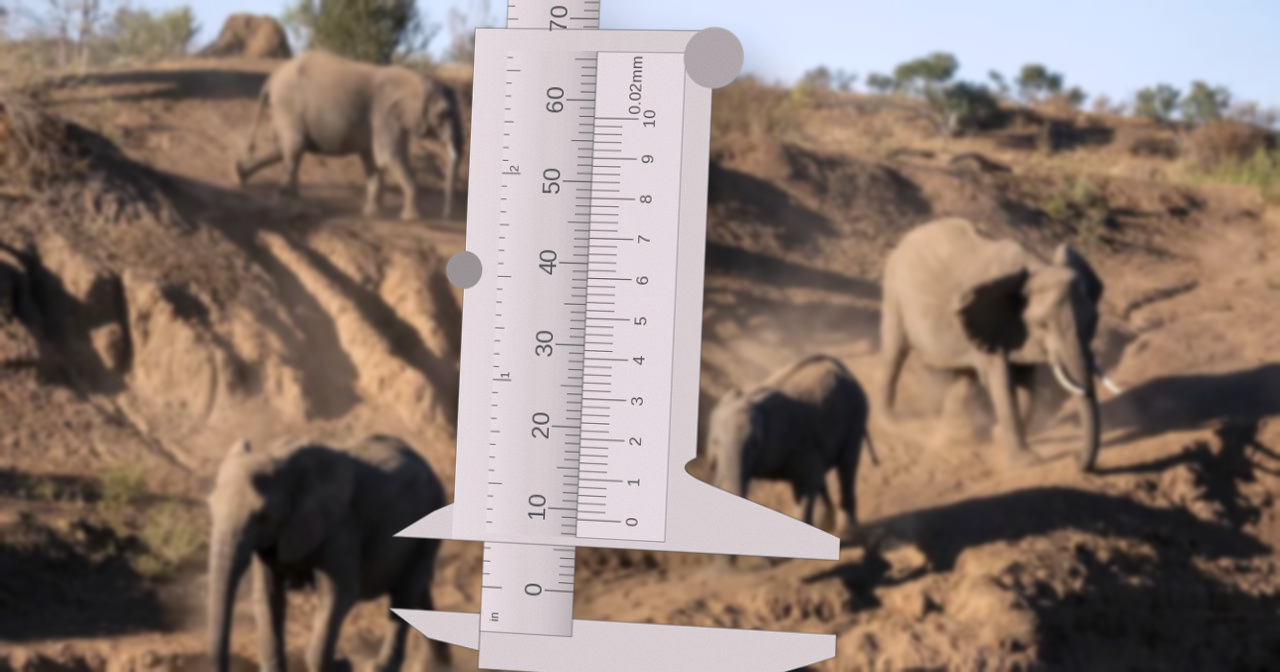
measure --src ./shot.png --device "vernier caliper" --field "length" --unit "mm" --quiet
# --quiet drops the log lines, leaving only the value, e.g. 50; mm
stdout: 8.8; mm
